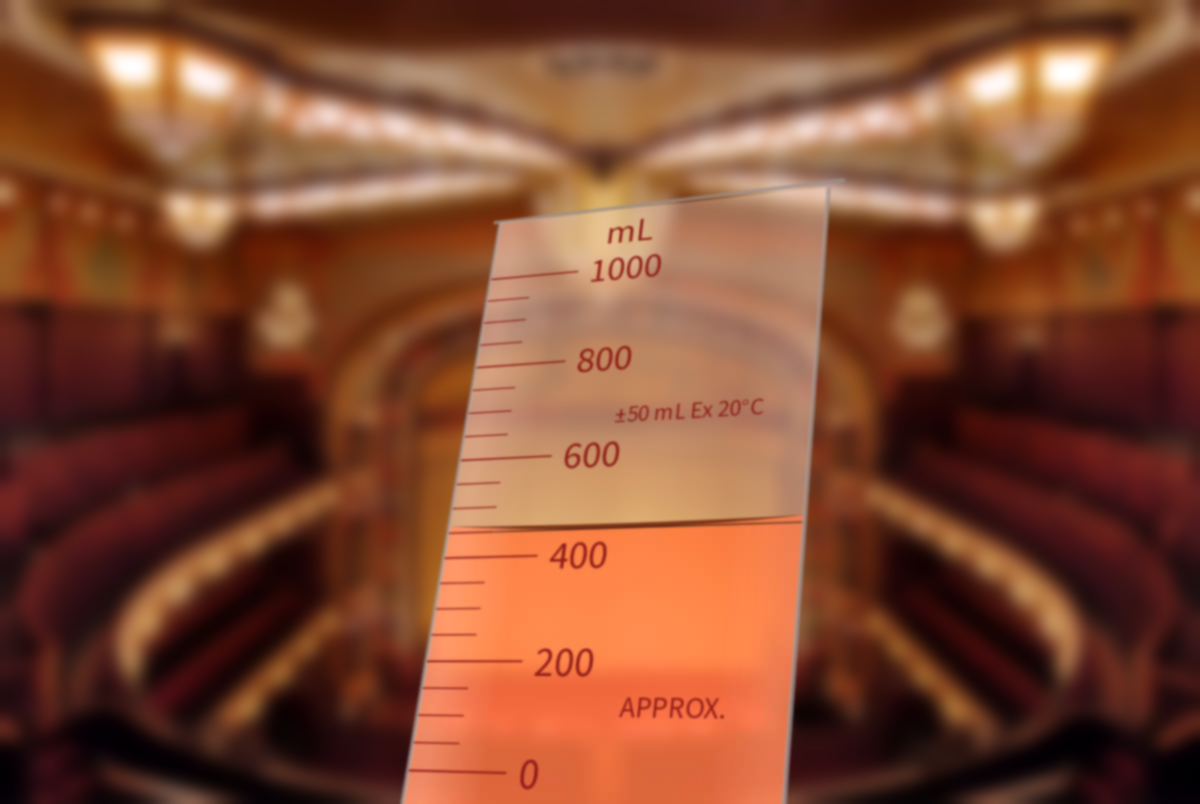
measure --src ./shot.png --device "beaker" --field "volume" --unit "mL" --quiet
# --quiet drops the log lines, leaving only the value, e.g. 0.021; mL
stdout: 450; mL
